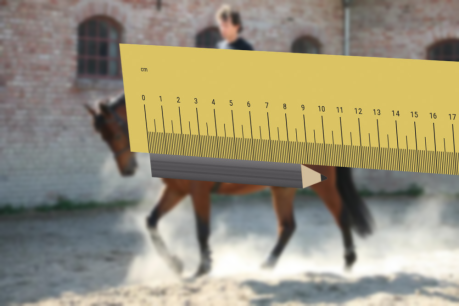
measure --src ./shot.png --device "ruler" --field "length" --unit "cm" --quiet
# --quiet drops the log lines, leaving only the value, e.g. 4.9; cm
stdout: 10; cm
